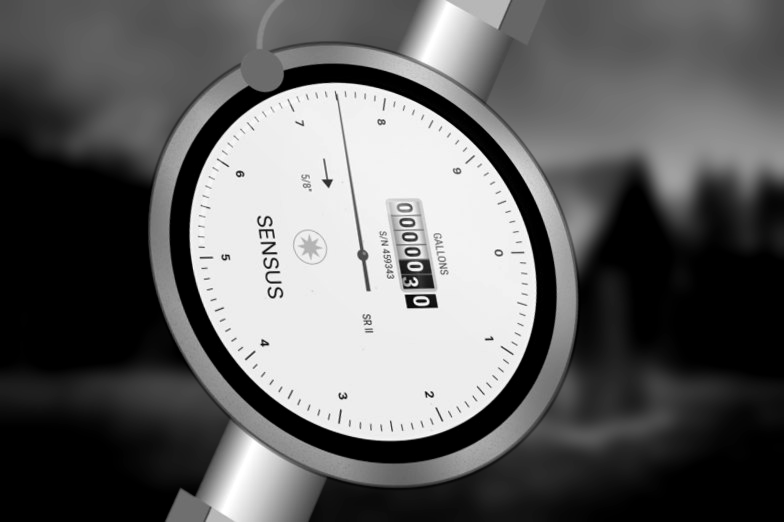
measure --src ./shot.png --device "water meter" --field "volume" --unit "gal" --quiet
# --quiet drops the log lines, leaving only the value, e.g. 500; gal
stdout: 27.5; gal
